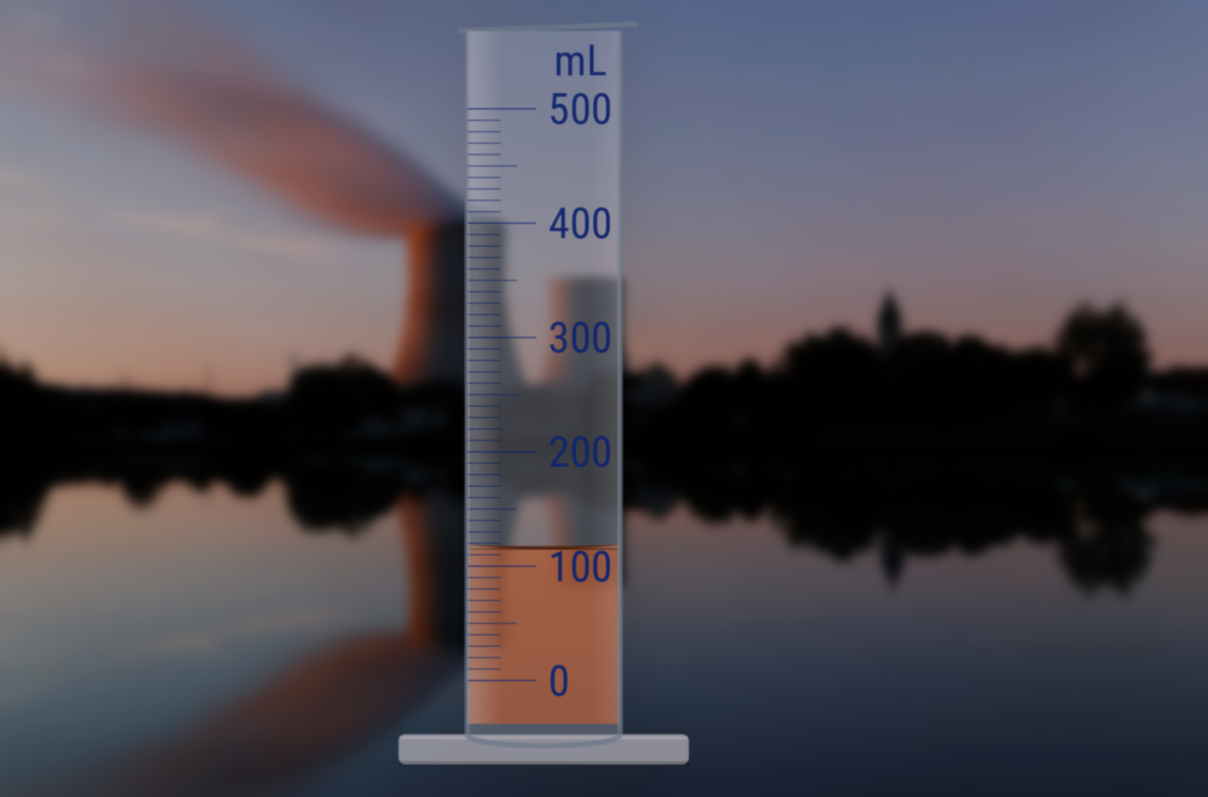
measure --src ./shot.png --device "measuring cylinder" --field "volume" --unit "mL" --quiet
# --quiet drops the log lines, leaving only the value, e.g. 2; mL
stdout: 115; mL
